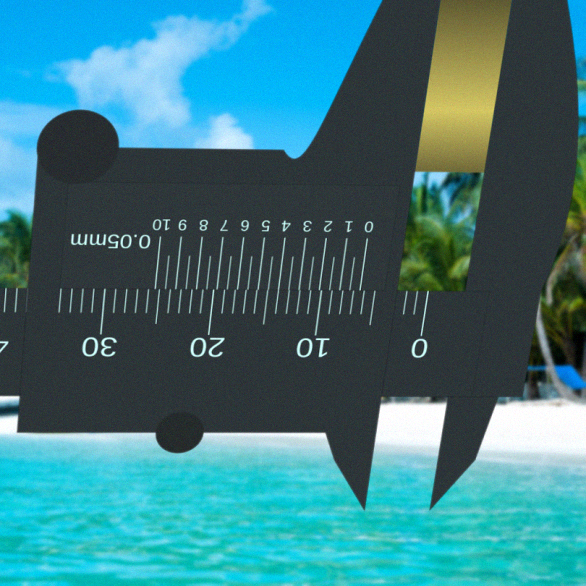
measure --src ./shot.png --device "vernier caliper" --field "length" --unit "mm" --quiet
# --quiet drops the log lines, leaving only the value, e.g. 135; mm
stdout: 6.4; mm
